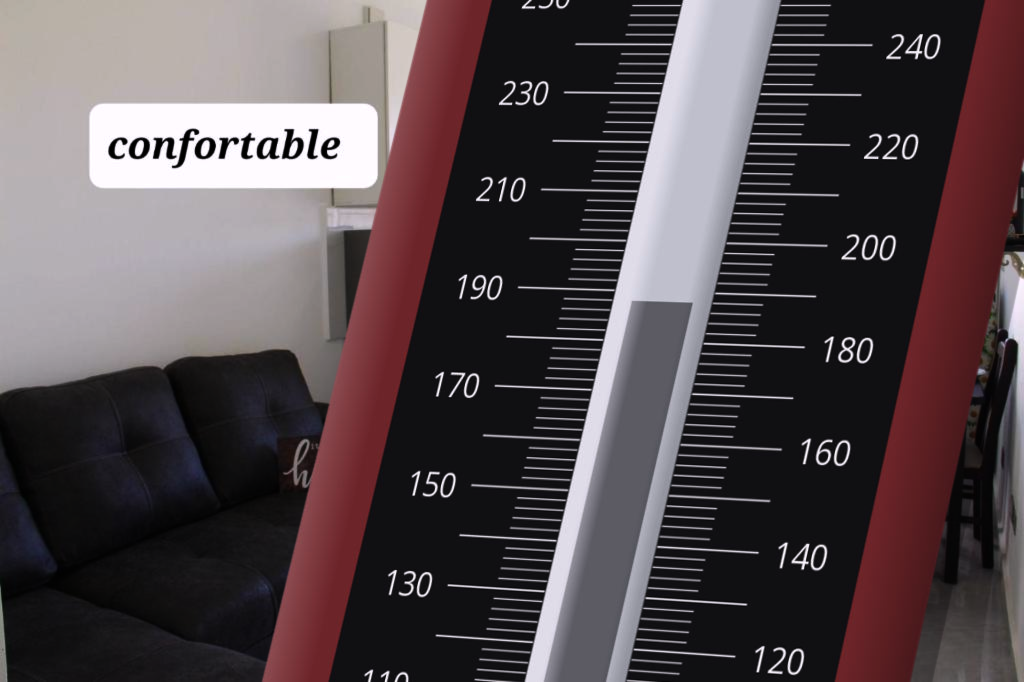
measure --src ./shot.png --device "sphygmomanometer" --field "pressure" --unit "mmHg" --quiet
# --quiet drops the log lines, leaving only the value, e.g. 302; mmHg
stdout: 188; mmHg
